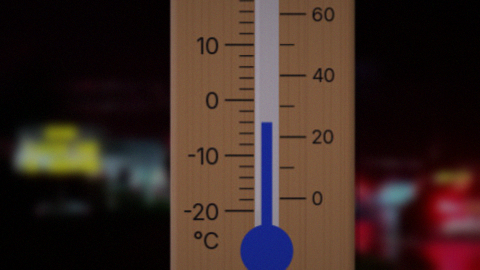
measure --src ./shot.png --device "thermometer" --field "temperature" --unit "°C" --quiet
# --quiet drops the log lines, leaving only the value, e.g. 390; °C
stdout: -4; °C
